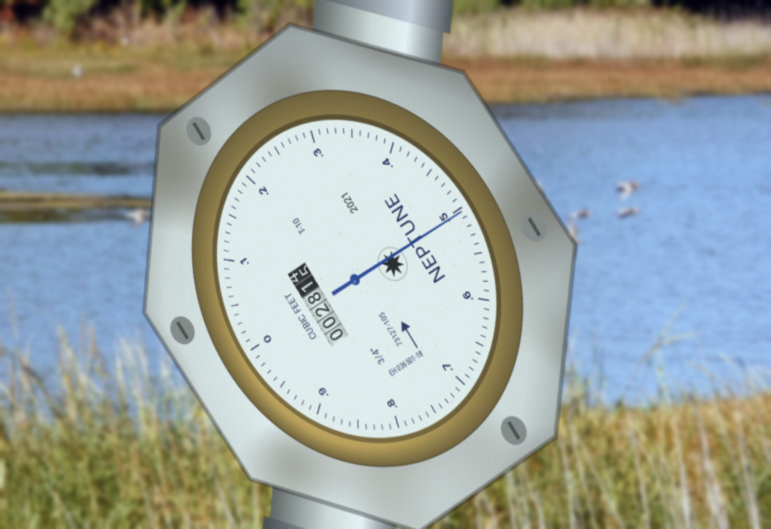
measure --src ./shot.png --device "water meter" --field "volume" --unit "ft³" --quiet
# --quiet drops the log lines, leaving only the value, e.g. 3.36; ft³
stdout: 2814.50; ft³
